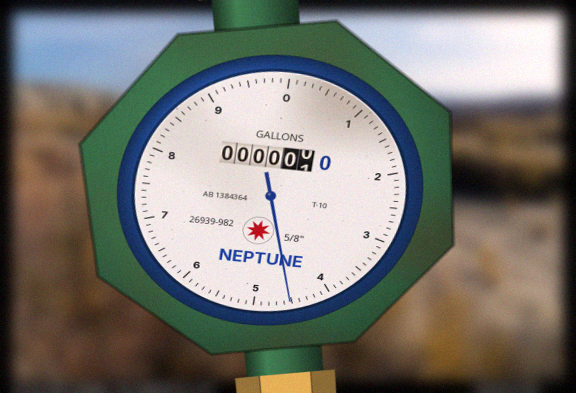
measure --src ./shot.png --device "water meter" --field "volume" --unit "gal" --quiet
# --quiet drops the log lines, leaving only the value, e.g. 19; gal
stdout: 4.5; gal
